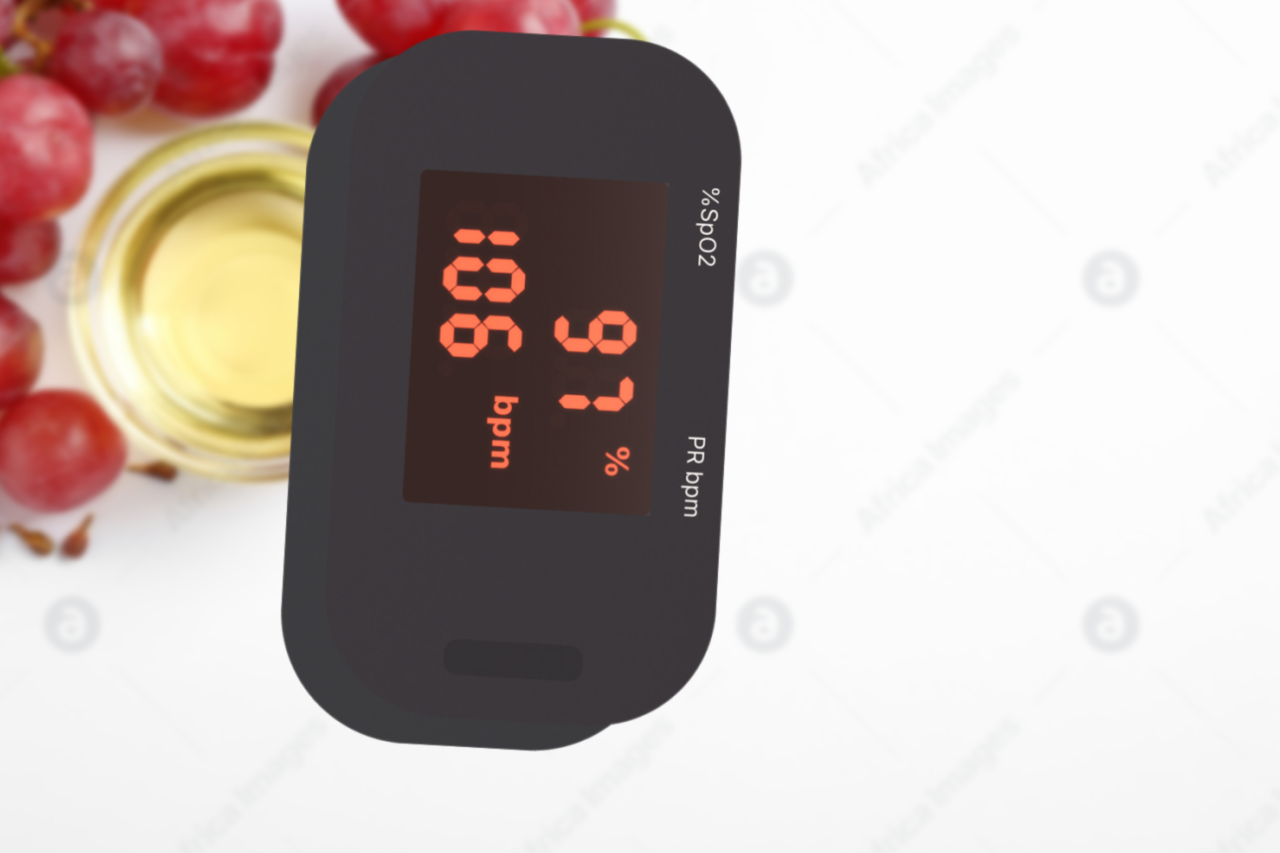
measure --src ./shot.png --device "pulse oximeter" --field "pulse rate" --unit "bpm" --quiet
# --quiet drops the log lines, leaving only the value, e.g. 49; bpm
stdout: 106; bpm
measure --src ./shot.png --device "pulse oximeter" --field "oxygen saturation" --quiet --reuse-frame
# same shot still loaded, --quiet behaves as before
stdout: 97; %
